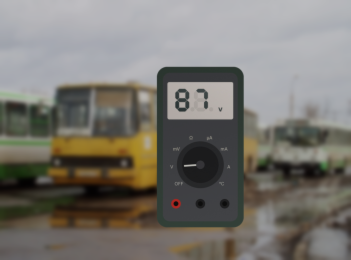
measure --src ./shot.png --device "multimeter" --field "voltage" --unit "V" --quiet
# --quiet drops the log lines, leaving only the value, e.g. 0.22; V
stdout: 87; V
